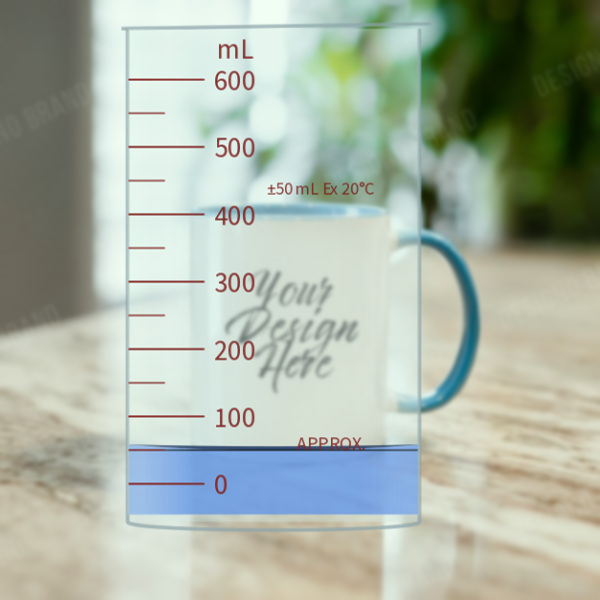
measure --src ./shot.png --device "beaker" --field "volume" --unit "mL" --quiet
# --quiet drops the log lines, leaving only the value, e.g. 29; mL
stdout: 50; mL
